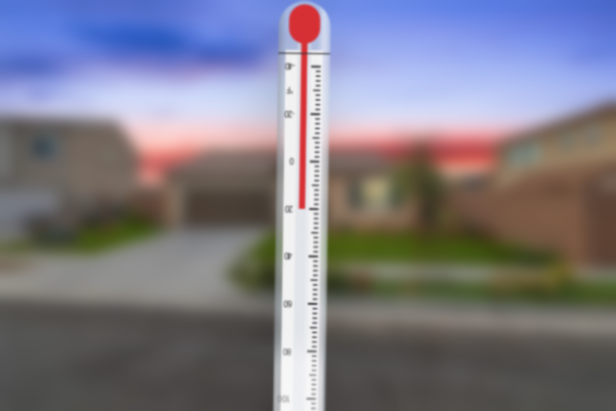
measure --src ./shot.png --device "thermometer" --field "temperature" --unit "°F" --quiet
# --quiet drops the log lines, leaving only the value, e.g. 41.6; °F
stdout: 20; °F
